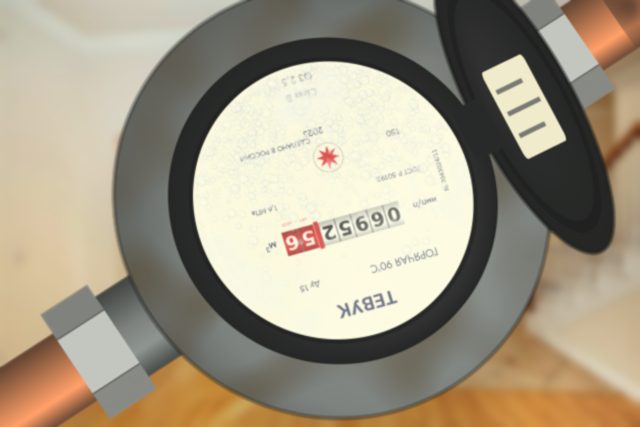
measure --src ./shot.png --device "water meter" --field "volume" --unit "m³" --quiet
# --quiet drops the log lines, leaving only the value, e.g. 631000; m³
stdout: 6952.56; m³
